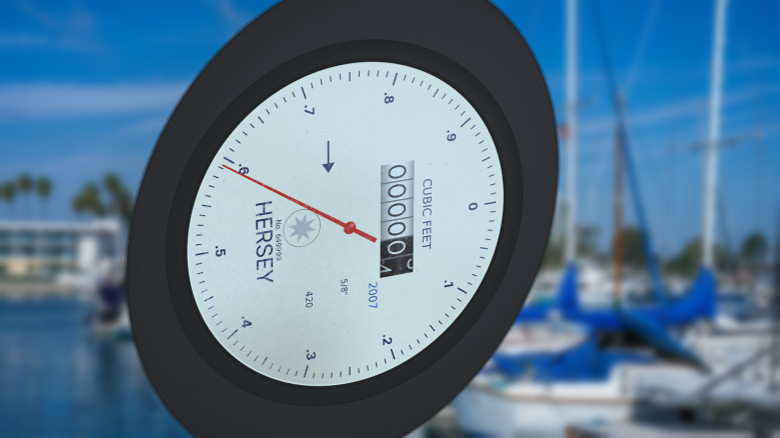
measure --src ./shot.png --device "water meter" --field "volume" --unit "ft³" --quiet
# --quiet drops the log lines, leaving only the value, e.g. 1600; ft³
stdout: 3.59; ft³
